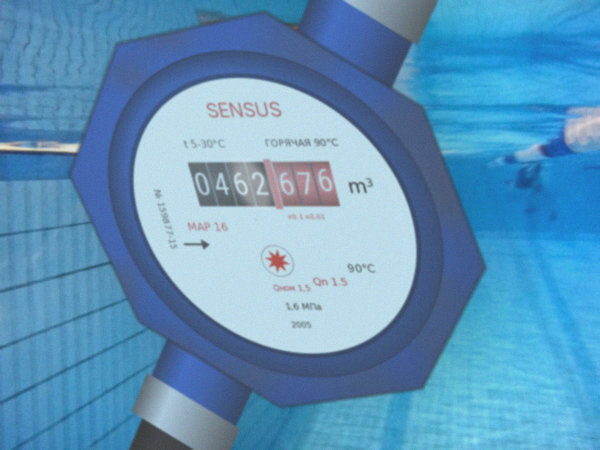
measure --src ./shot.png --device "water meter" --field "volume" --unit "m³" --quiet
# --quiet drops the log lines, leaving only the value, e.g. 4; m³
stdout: 462.676; m³
